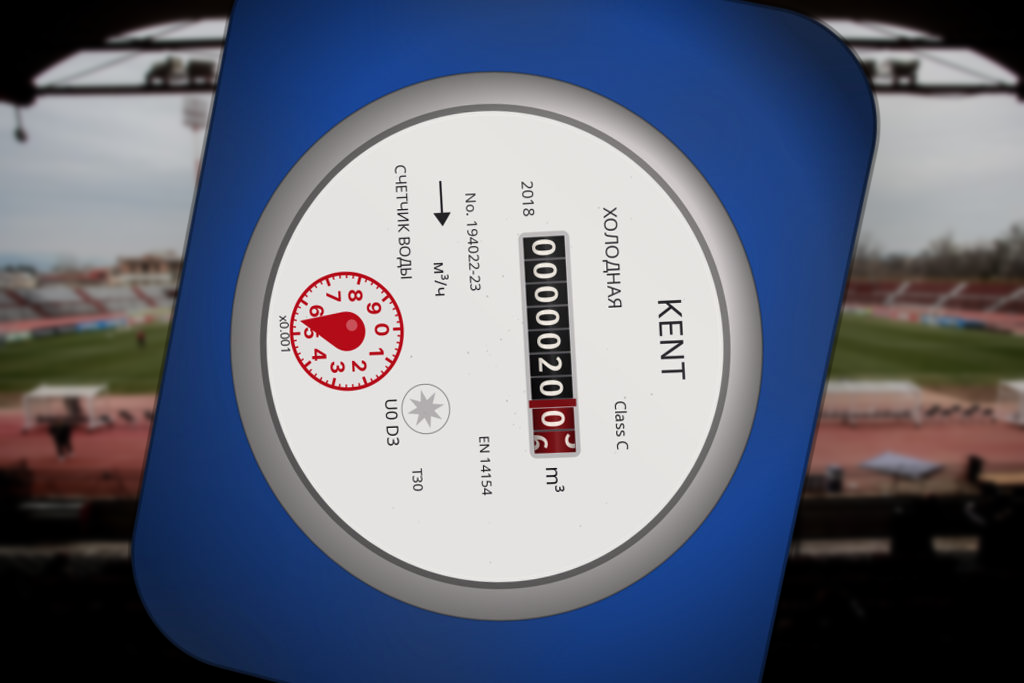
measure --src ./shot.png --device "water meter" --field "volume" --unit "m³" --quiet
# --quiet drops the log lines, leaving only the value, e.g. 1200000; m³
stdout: 20.055; m³
